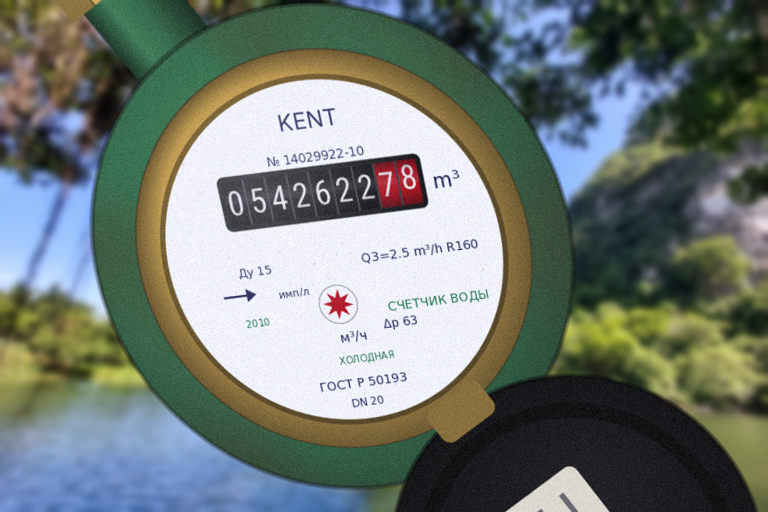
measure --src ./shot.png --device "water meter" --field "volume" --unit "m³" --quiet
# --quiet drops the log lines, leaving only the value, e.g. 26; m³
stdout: 542622.78; m³
